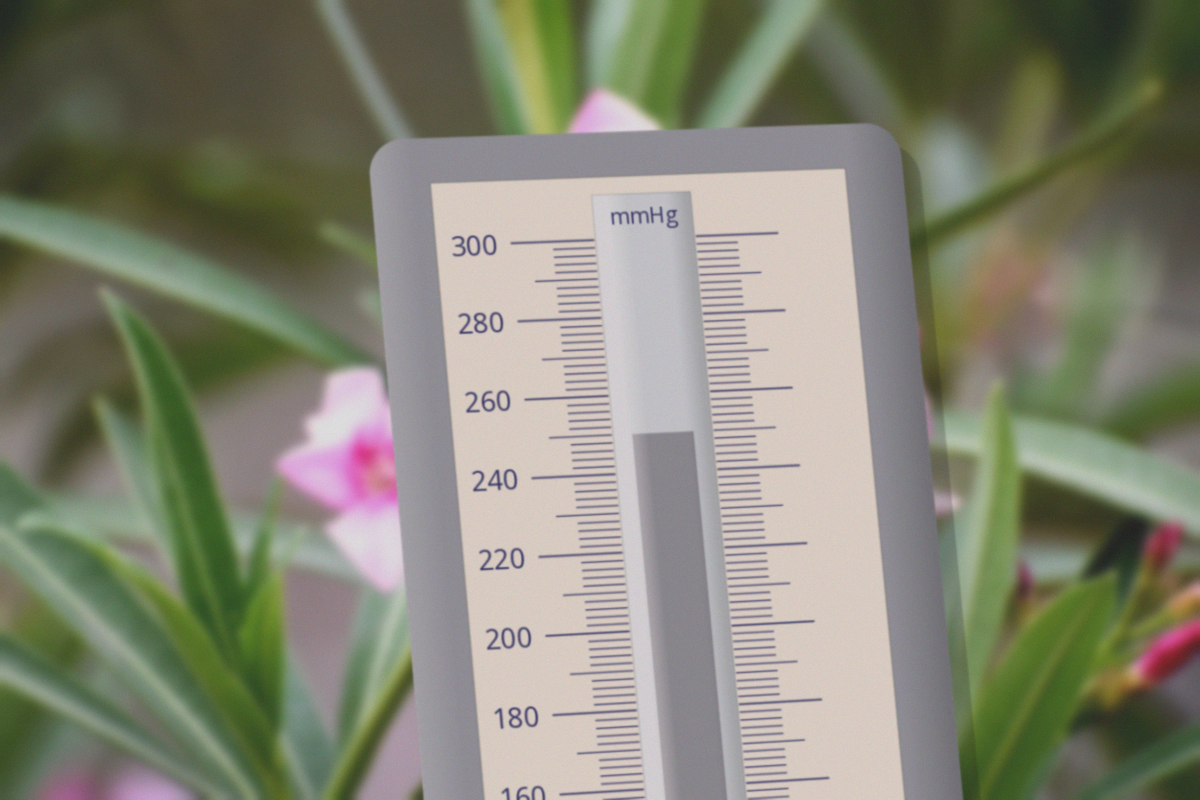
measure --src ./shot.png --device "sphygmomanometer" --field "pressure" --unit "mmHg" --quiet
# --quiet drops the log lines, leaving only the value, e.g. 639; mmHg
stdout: 250; mmHg
